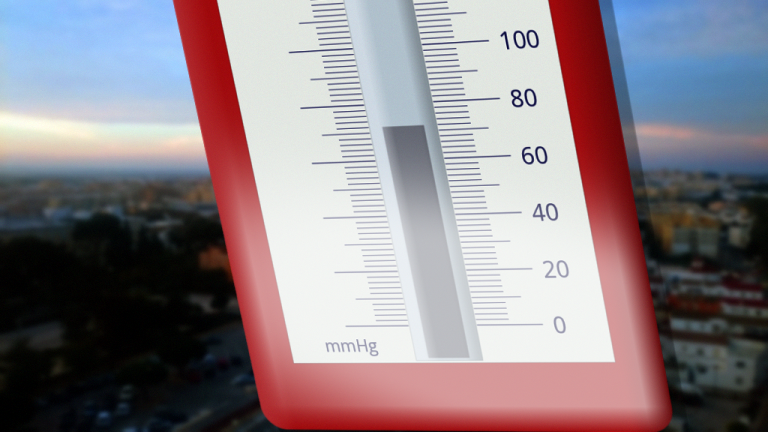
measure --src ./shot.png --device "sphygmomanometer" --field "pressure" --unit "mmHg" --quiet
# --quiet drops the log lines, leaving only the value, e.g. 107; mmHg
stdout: 72; mmHg
